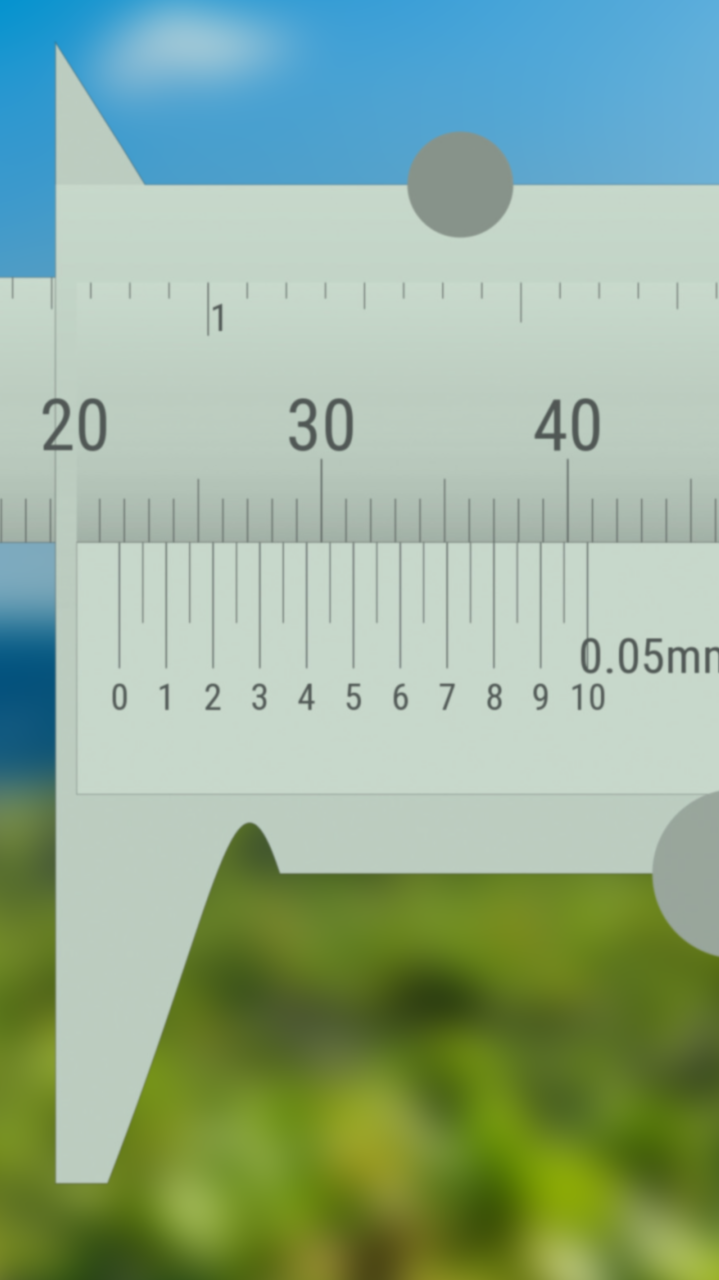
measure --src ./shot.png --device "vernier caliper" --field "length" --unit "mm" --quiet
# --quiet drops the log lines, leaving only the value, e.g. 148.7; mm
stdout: 21.8; mm
